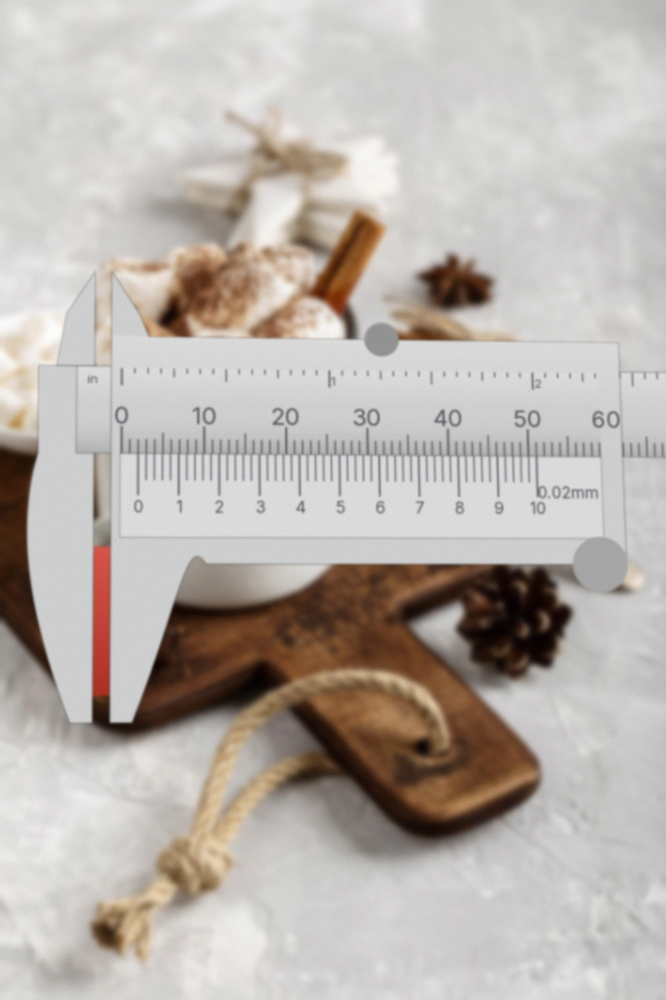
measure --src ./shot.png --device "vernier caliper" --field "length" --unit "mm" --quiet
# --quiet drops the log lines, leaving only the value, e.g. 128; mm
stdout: 2.0; mm
